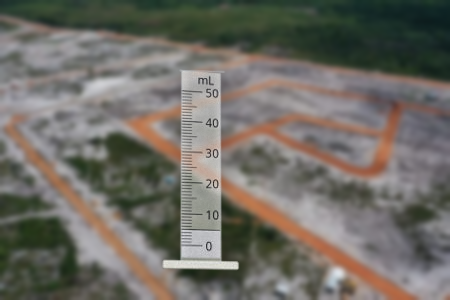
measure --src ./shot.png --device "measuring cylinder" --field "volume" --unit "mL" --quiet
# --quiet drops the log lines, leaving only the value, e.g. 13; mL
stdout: 5; mL
